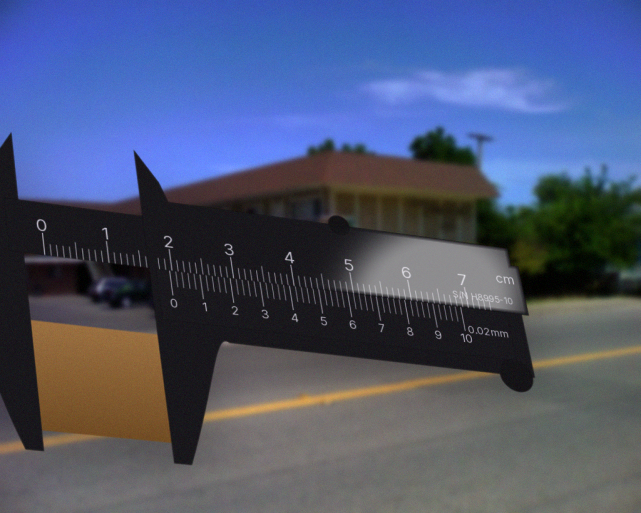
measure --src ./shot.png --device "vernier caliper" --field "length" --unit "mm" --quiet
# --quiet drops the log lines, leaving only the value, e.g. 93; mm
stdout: 19.6; mm
